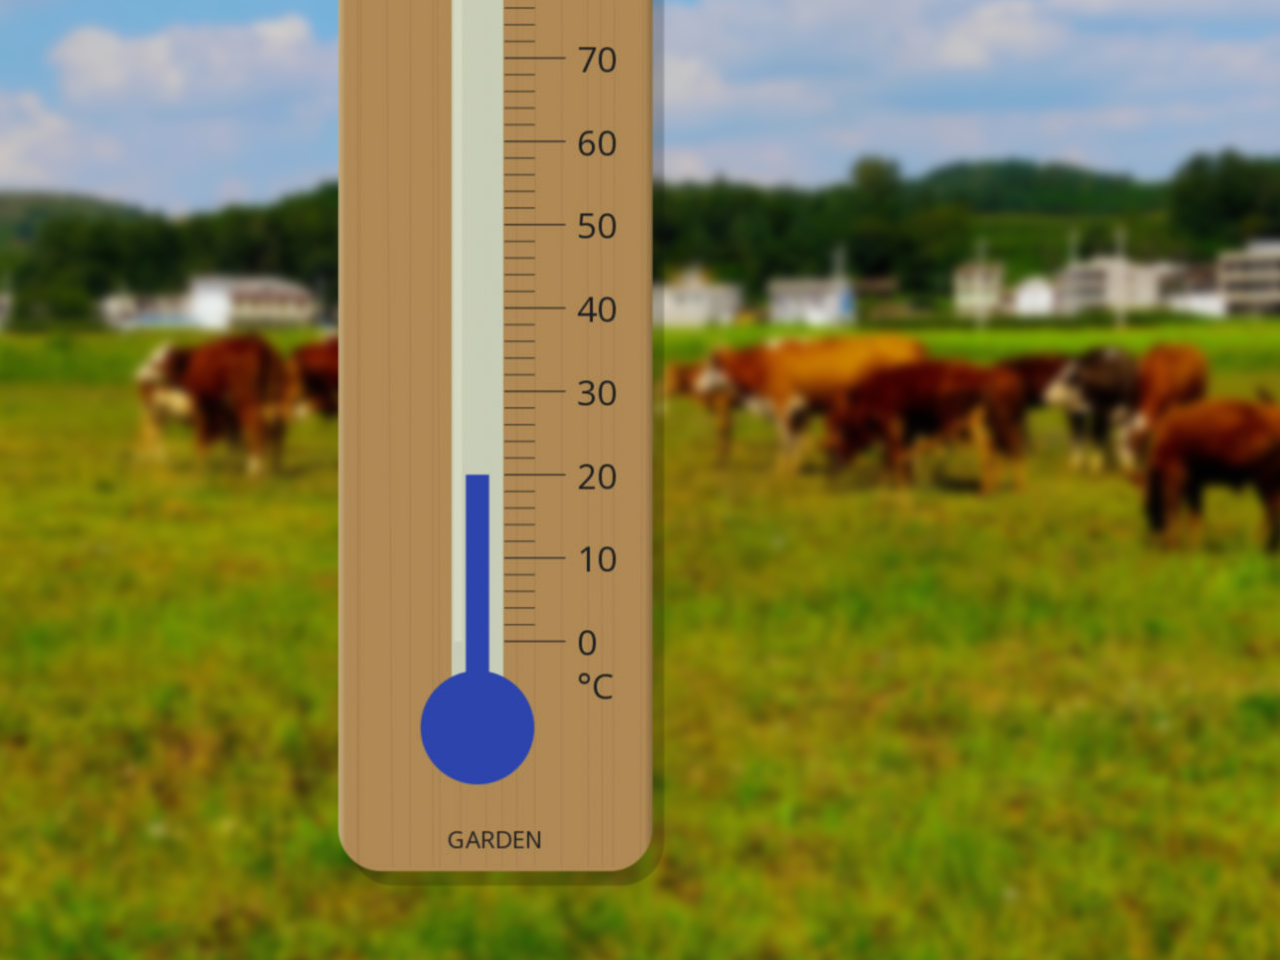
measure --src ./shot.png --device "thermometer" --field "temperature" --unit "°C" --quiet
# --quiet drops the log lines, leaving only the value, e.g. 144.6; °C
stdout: 20; °C
